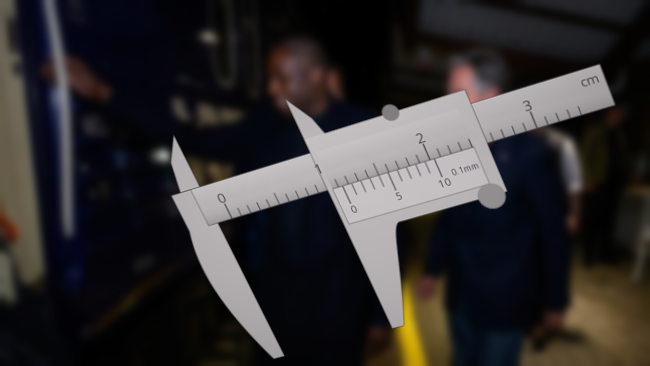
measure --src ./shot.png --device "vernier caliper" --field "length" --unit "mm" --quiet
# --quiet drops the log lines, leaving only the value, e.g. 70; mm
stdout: 11.4; mm
